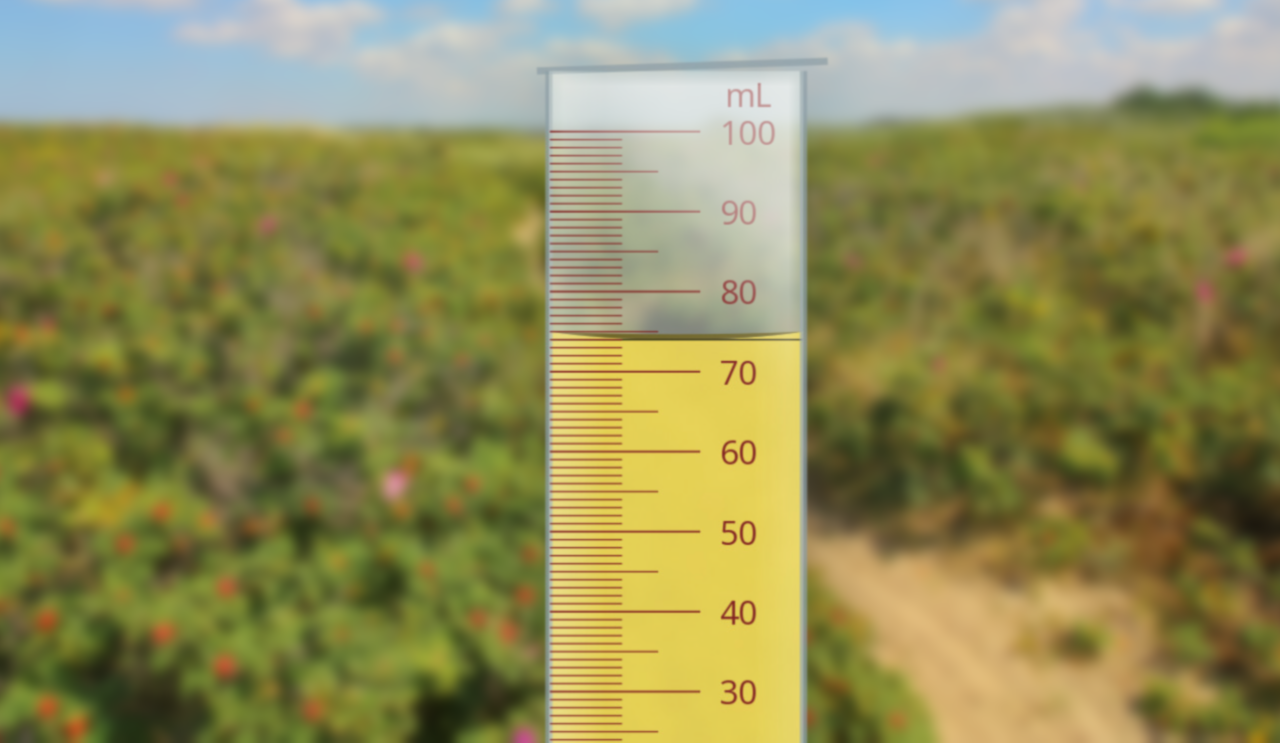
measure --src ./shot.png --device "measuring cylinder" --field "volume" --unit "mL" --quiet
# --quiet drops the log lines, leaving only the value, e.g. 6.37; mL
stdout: 74; mL
